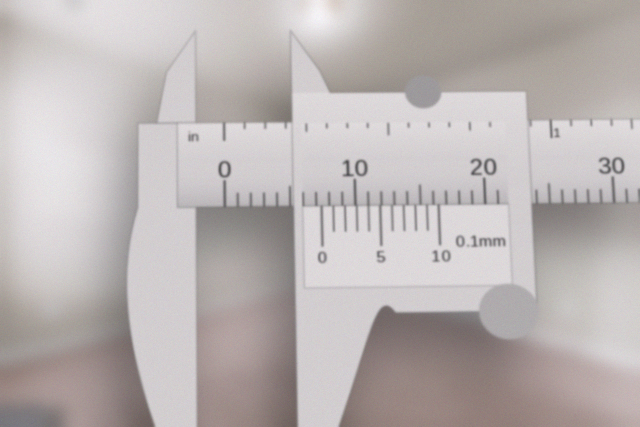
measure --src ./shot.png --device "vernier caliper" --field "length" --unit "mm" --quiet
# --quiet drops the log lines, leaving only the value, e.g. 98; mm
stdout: 7.4; mm
